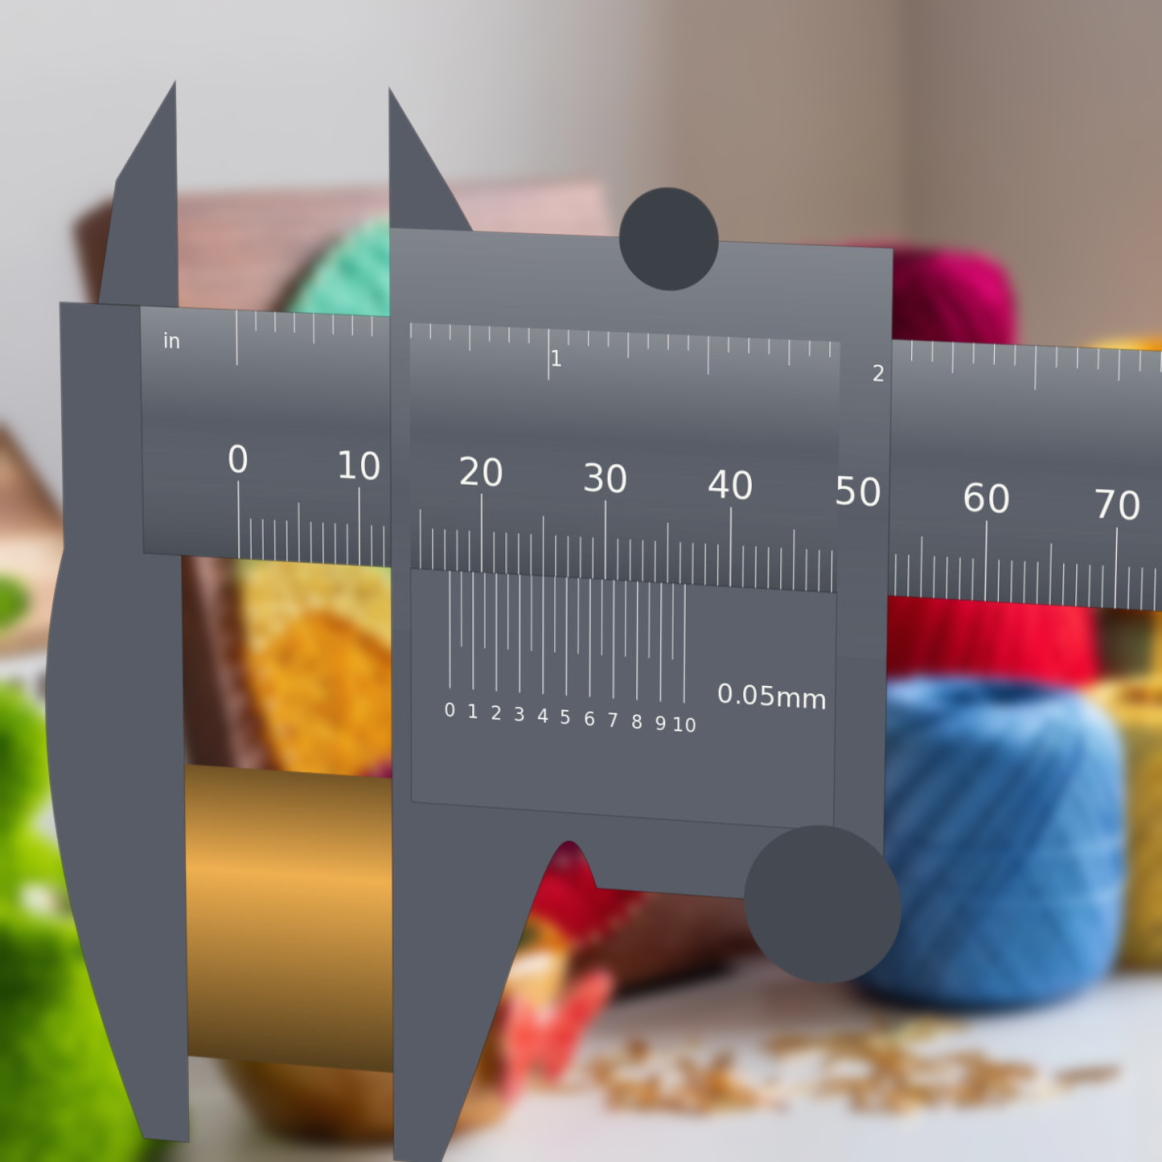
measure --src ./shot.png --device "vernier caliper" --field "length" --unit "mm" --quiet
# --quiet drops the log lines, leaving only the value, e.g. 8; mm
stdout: 17.4; mm
